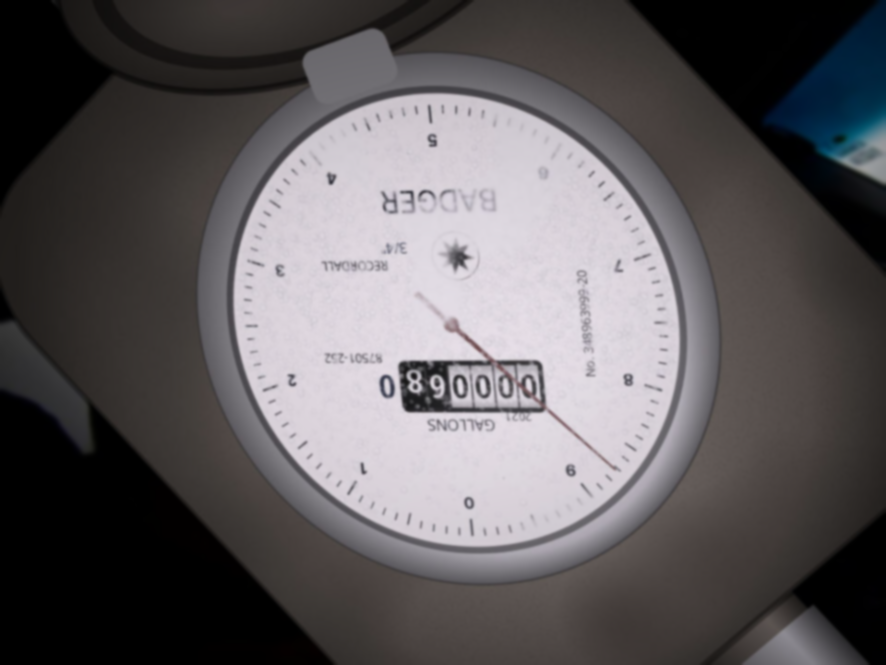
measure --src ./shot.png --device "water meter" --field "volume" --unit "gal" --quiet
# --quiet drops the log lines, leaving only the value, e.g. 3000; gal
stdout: 678.7; gal
